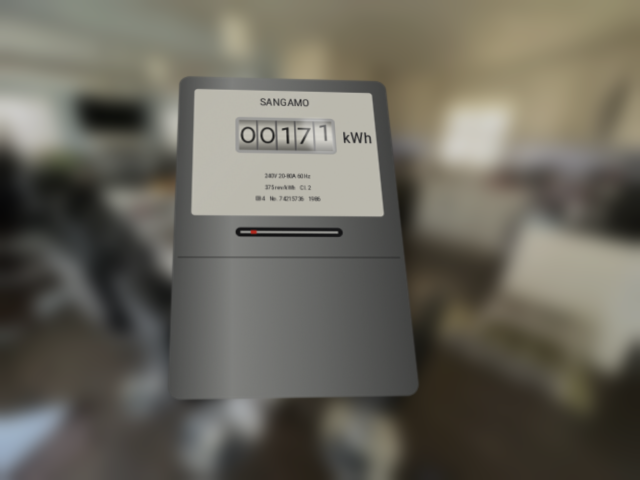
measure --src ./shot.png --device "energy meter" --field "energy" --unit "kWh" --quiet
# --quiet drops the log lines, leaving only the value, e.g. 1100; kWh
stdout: 171; kWh
